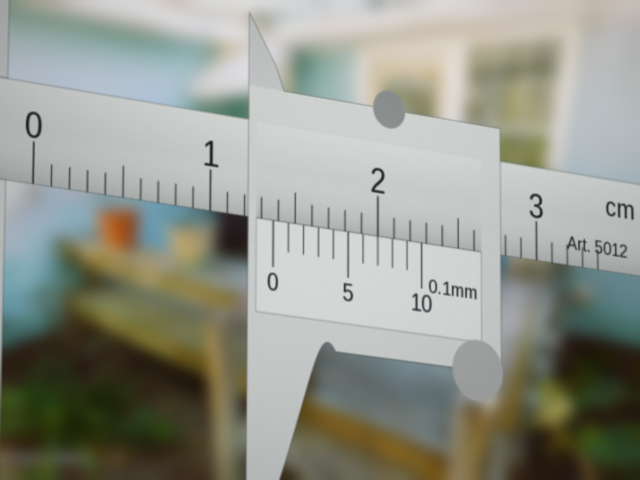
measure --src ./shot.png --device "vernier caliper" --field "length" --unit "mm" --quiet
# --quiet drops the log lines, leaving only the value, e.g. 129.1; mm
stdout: 13.7; mm
